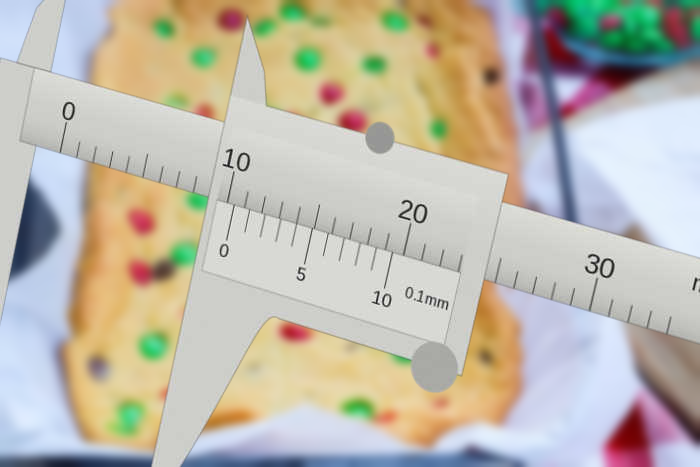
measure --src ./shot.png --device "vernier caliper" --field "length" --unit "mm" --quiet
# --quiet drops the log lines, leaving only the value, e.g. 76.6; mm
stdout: 10.4; mm
